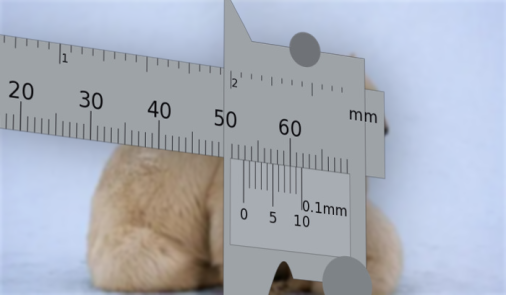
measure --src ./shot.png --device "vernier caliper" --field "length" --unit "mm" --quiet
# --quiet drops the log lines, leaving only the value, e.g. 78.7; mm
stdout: 52.8; mm
